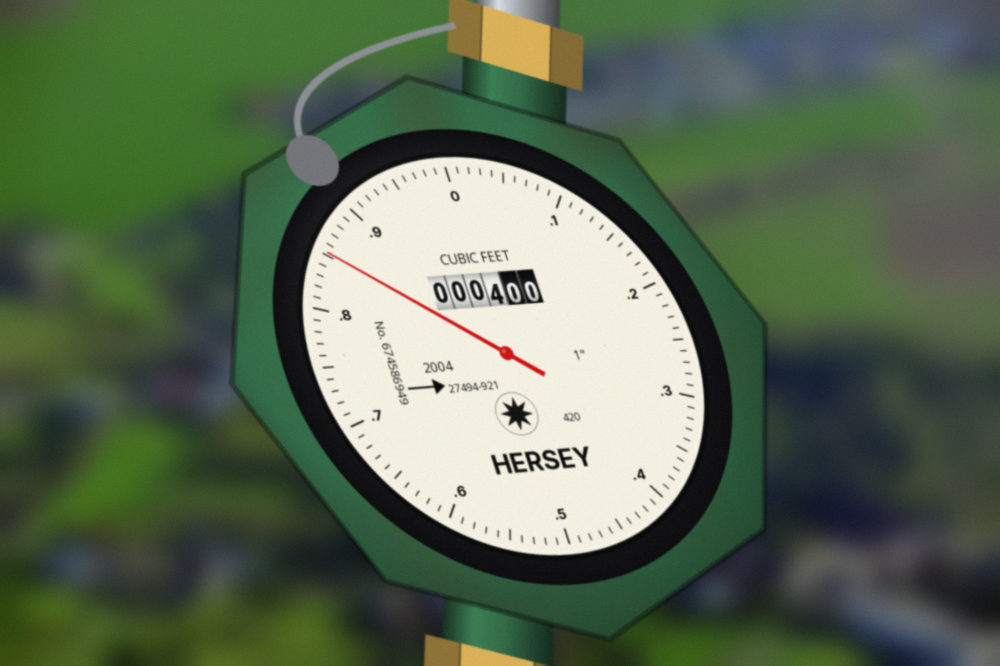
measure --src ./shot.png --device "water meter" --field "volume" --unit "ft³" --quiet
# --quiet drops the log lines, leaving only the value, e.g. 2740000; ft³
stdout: 399.85; ft³
